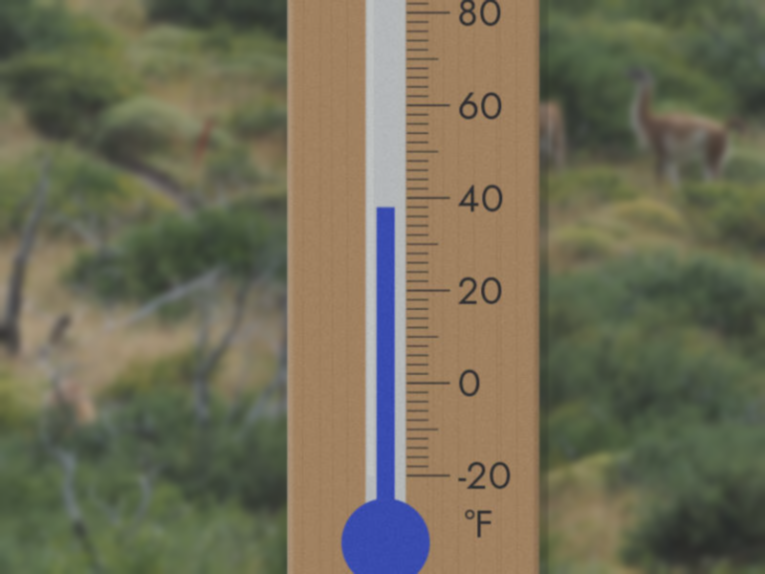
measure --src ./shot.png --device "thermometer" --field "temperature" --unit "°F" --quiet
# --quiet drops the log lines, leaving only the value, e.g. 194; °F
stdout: 38; °F
